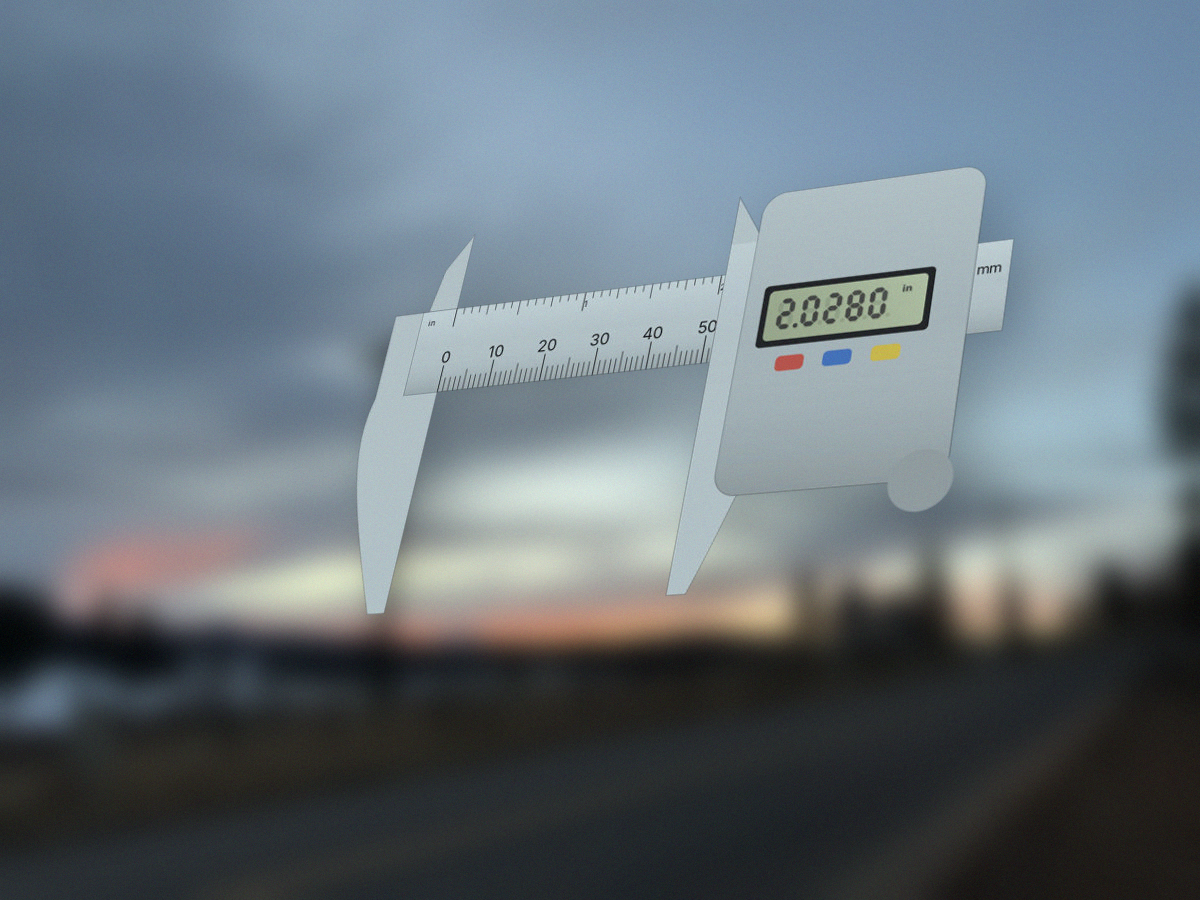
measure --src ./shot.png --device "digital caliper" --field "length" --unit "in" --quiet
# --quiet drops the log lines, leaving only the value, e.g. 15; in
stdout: 2.0280; in
